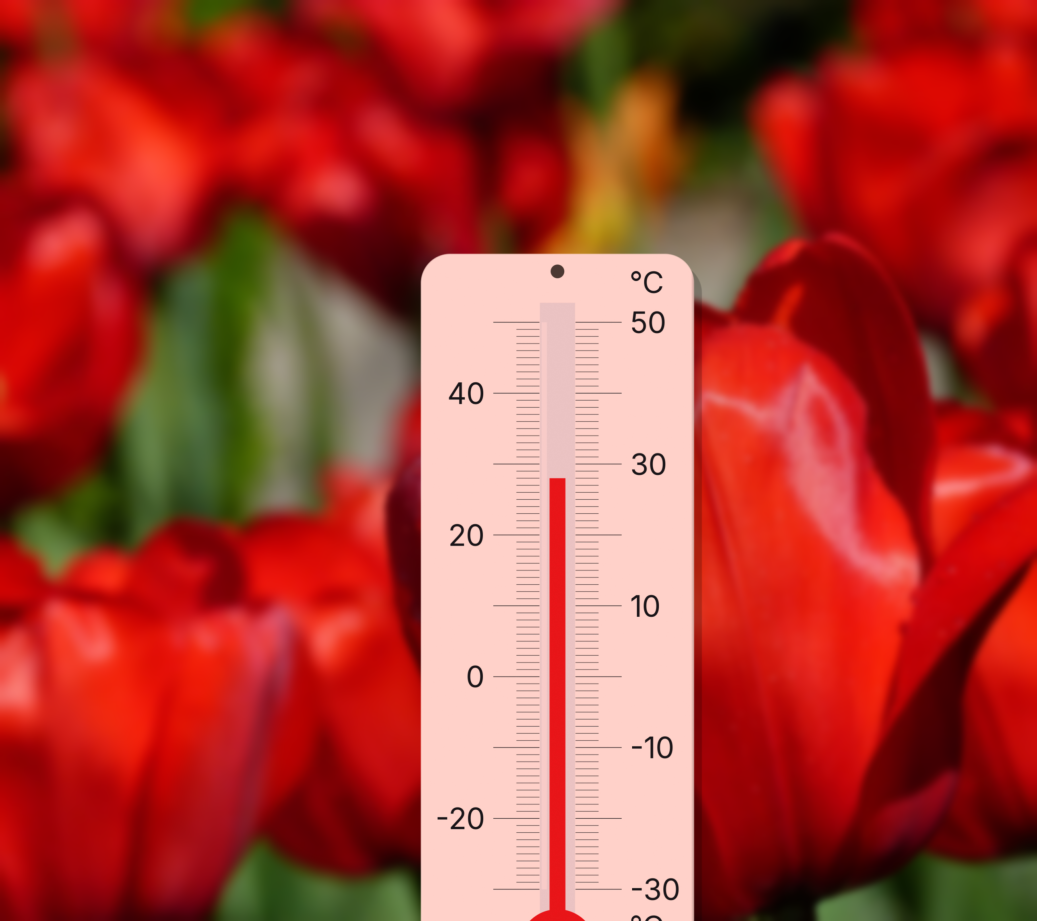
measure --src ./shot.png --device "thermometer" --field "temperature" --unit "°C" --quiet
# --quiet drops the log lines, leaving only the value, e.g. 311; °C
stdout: 28; °C
